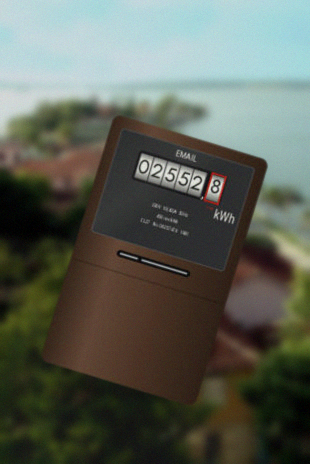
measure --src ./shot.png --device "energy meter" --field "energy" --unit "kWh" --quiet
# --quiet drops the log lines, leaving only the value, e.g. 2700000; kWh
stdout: 2552.8; kWh
